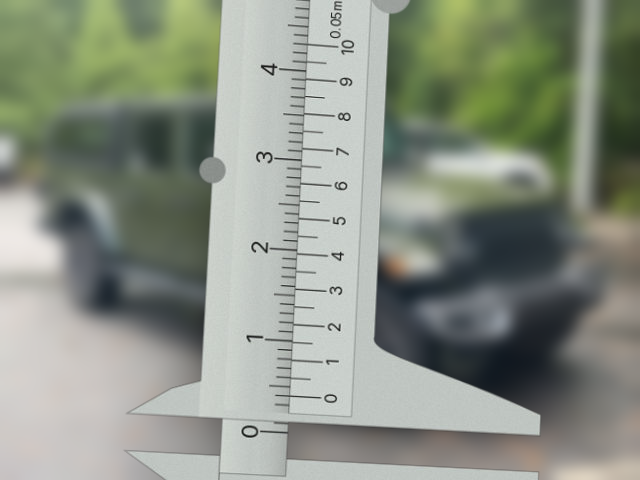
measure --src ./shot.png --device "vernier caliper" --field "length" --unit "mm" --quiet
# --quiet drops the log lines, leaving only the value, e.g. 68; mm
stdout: 4.0; mm
